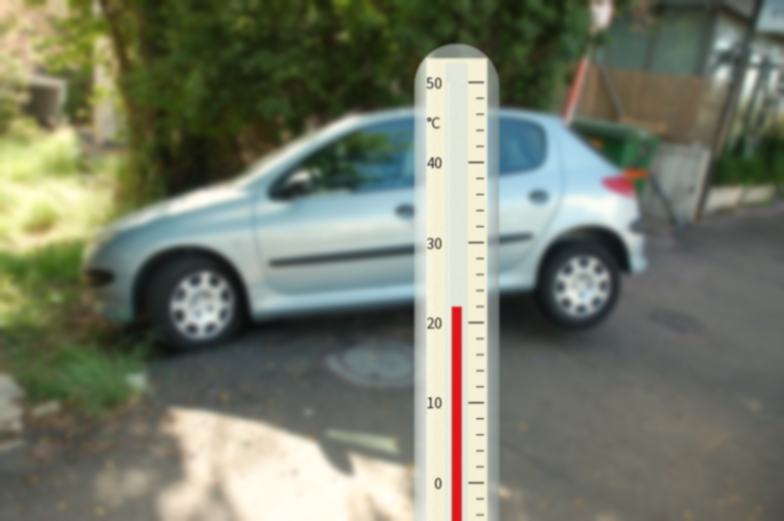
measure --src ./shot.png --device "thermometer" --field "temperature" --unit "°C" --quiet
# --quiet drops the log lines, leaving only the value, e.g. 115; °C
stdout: 22; °C
